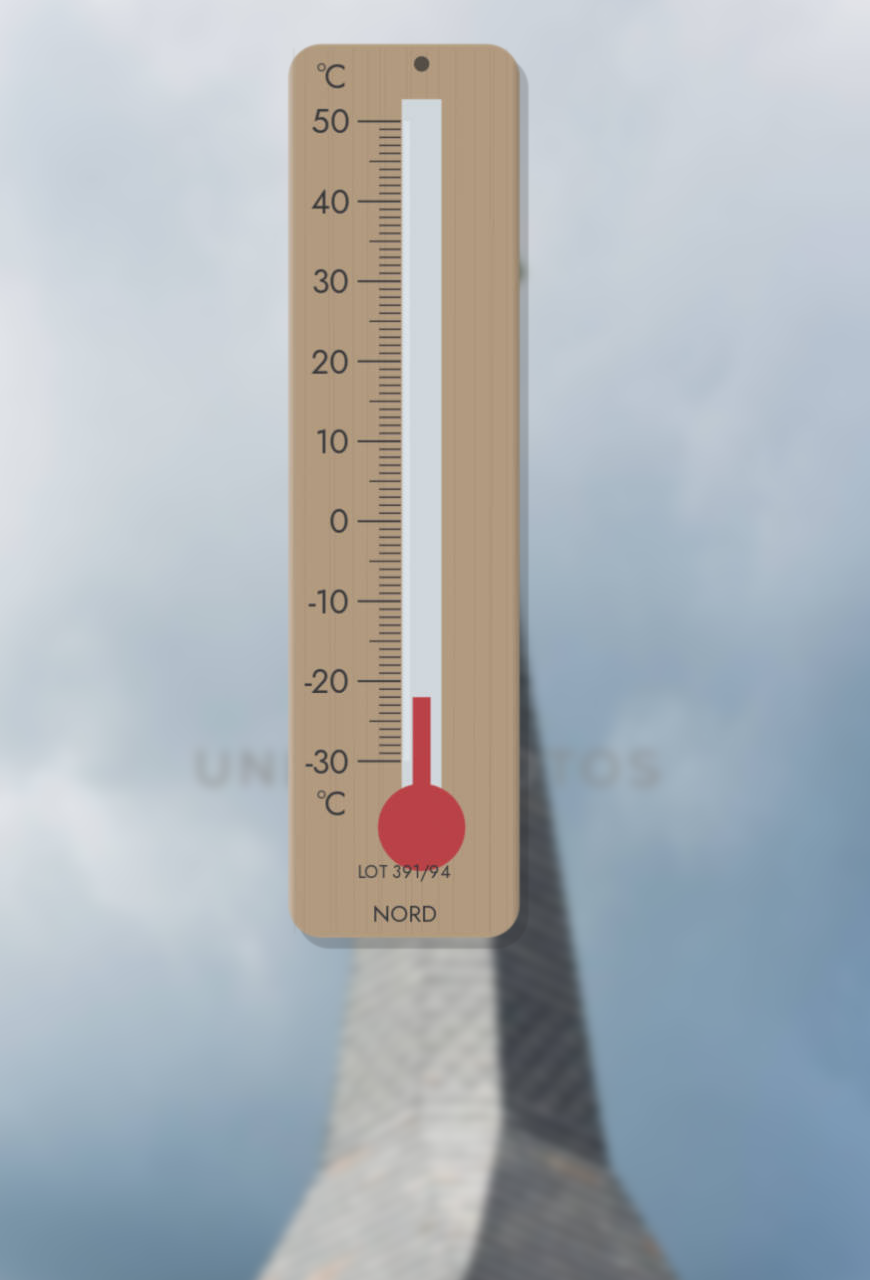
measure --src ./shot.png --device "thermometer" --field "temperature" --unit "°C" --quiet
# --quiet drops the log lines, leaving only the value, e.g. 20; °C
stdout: -22; °C
